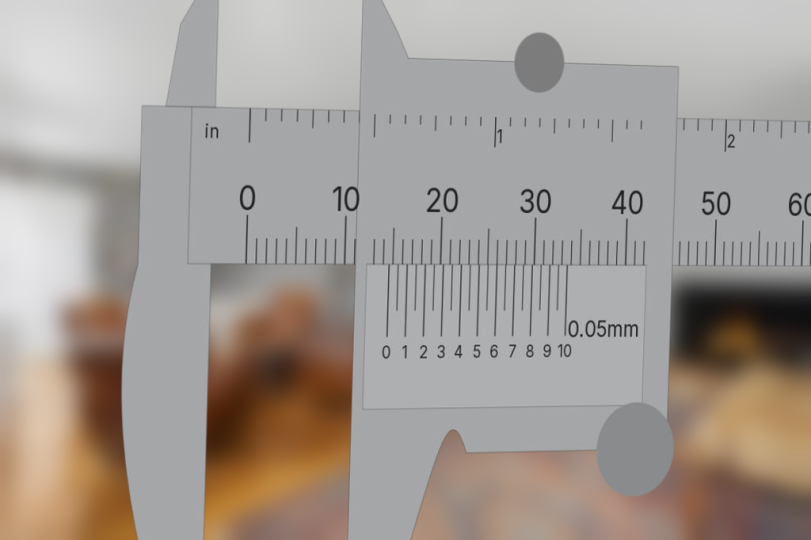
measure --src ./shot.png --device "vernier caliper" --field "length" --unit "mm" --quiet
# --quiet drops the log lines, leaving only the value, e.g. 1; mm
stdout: 14.6; mm
